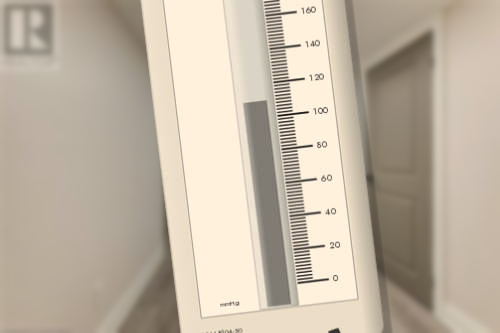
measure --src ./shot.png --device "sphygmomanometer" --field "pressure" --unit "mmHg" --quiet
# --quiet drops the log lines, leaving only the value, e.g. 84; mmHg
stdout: 110; mmHg
